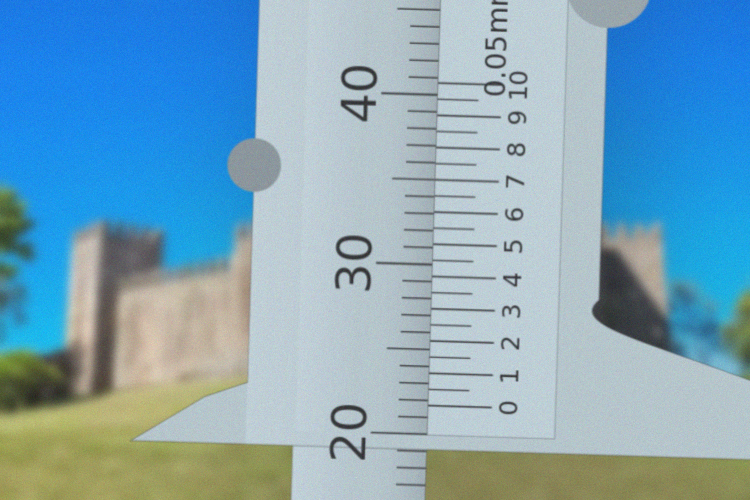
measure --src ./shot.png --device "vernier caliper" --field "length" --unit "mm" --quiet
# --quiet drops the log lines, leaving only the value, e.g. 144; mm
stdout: 21.7; mm
